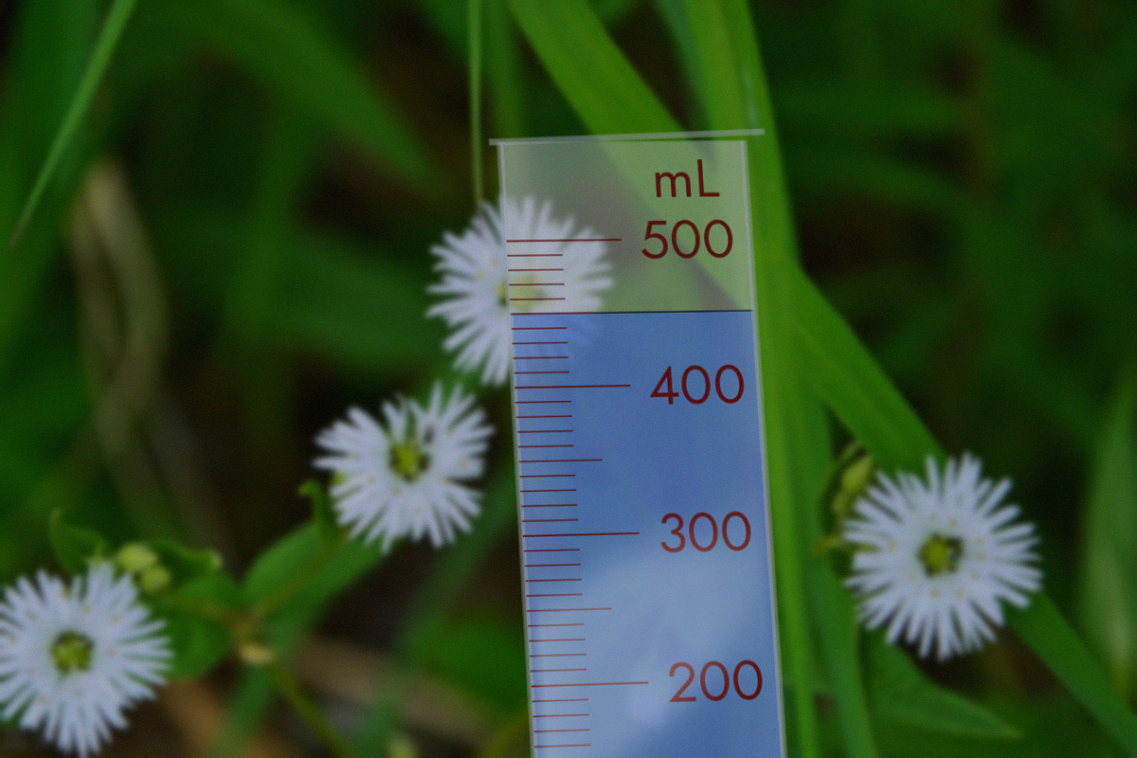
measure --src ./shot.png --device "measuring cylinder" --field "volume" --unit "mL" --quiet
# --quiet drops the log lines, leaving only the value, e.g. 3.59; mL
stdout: 450; mL
